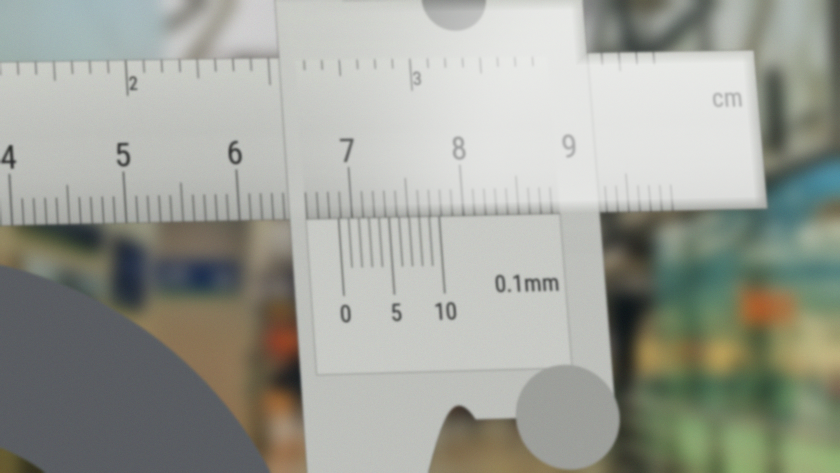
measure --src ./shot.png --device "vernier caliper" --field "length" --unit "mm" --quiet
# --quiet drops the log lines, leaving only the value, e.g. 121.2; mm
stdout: 68.8; mm
